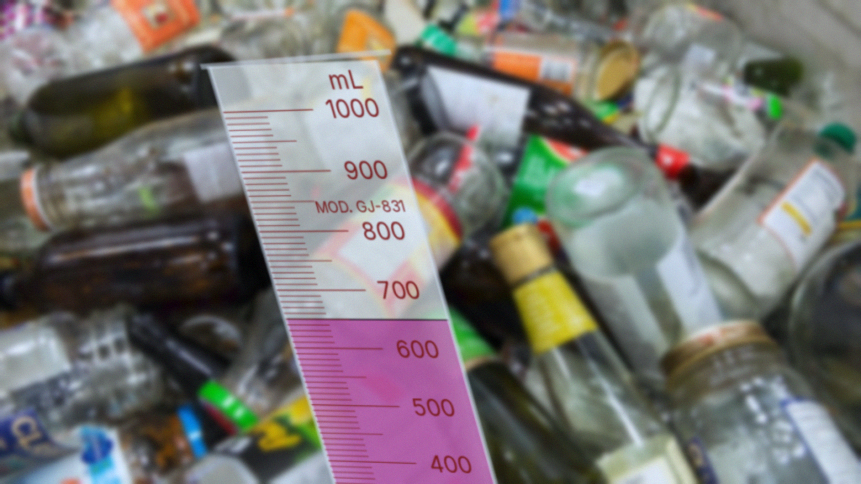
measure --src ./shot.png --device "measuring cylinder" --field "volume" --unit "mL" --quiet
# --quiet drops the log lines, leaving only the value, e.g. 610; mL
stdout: 650; mL
